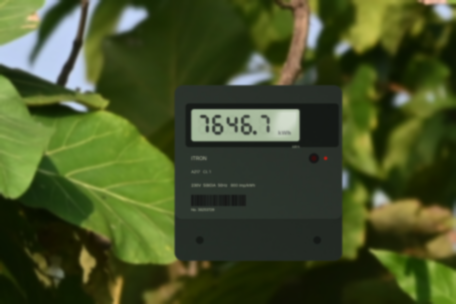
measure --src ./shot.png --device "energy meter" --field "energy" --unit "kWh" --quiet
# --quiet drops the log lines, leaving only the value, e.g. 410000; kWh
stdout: 7646.7; kWh
